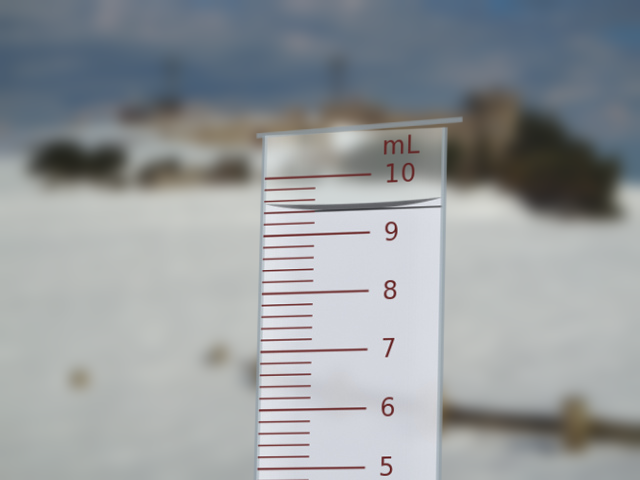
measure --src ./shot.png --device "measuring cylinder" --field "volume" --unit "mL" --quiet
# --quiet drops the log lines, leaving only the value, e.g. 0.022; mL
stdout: 9.4; mL
